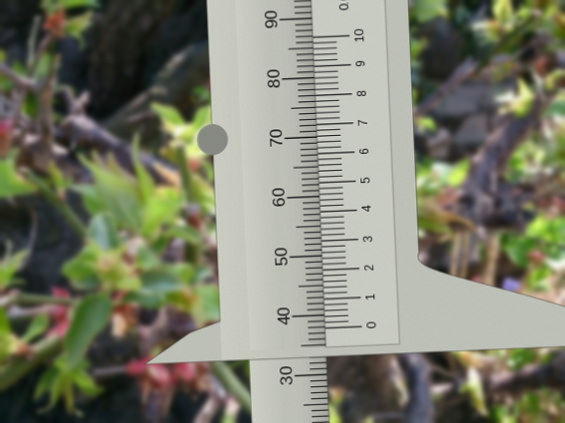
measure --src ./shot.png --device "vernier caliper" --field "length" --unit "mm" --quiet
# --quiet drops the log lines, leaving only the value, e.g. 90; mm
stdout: 37.8; mm
